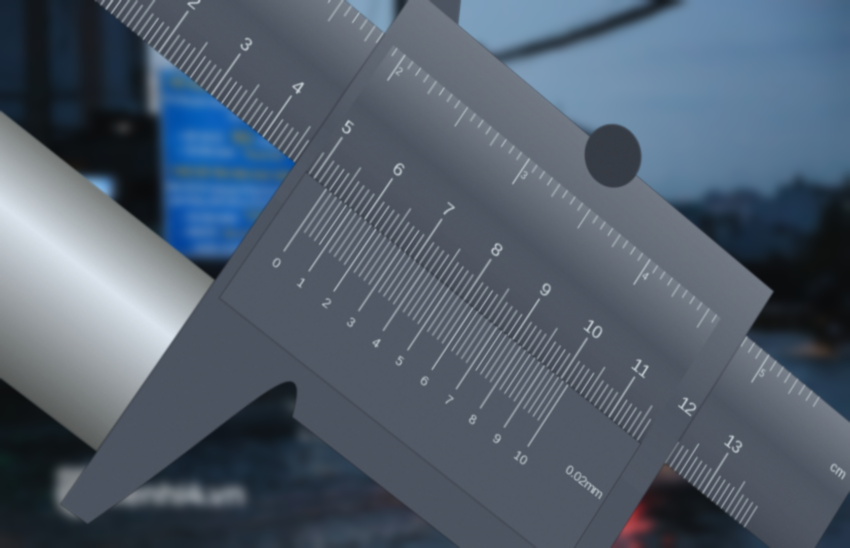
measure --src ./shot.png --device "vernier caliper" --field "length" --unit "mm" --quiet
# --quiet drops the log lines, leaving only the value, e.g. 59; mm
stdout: 52.5; mm
